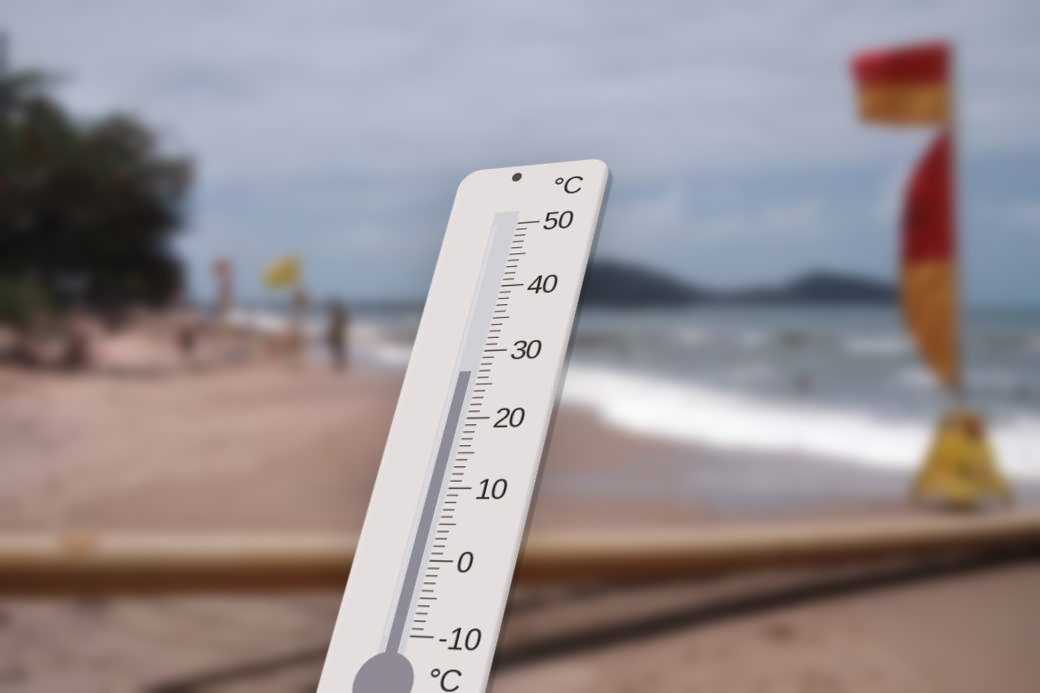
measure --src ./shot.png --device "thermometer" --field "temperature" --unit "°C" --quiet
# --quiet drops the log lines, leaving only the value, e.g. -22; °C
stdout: 27; °C
